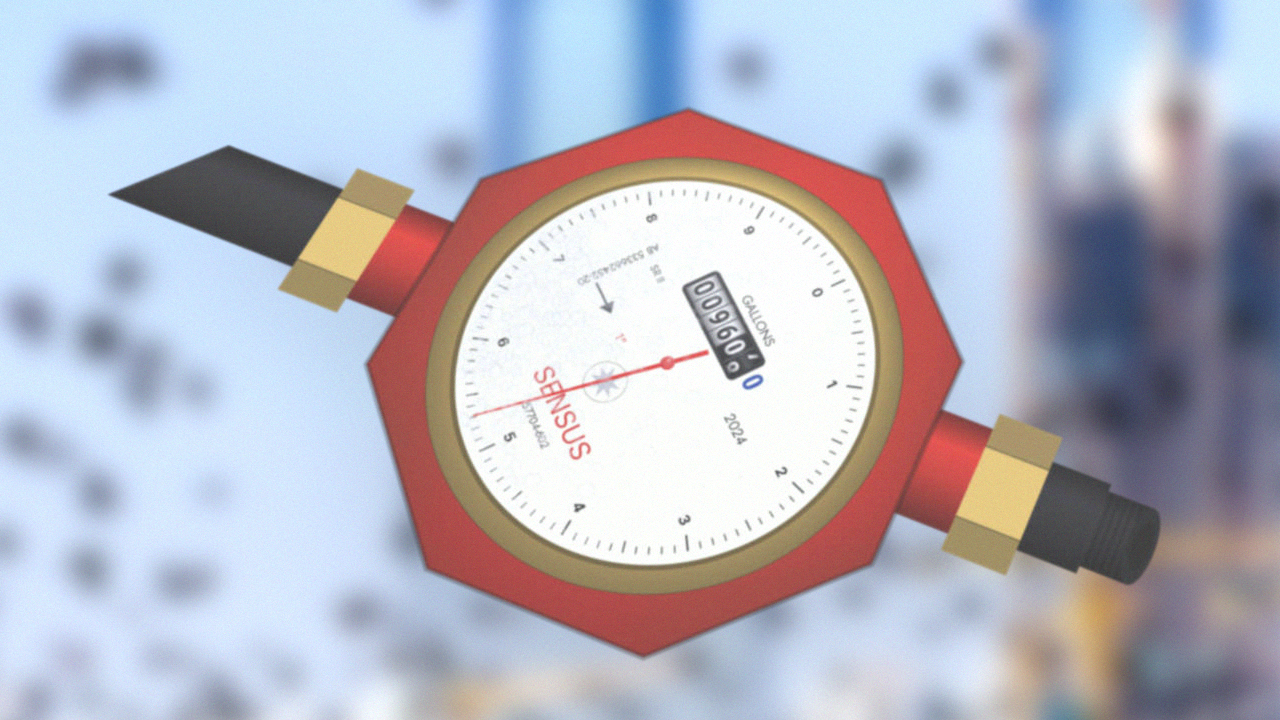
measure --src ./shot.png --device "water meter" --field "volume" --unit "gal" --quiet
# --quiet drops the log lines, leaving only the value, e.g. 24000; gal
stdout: 96075.3; gal
